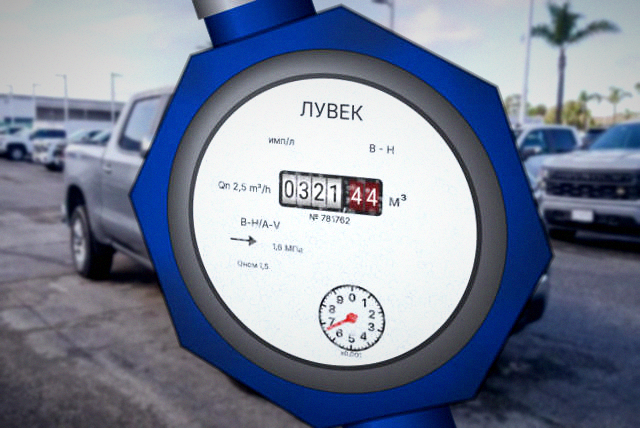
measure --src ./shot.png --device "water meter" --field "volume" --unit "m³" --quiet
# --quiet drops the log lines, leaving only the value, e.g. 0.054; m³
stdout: 321.446; m³
